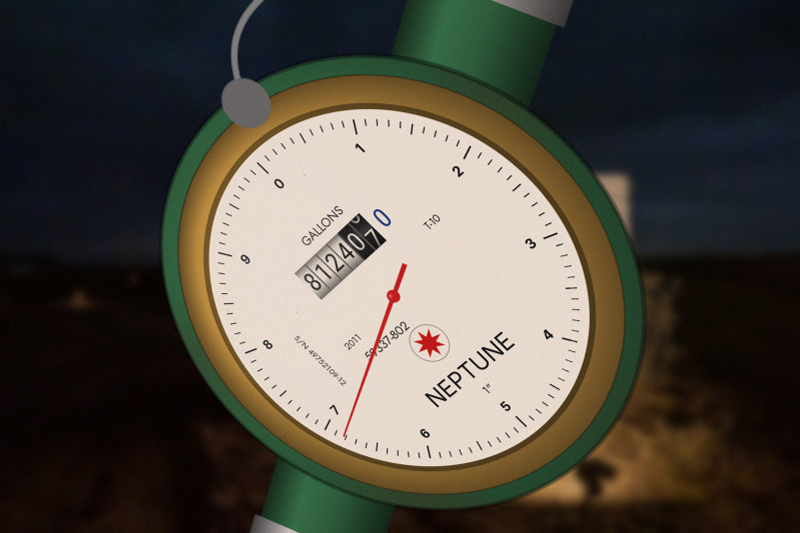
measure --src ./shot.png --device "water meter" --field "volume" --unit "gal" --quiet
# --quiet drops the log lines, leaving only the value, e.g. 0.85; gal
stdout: 8124066.8; gal
